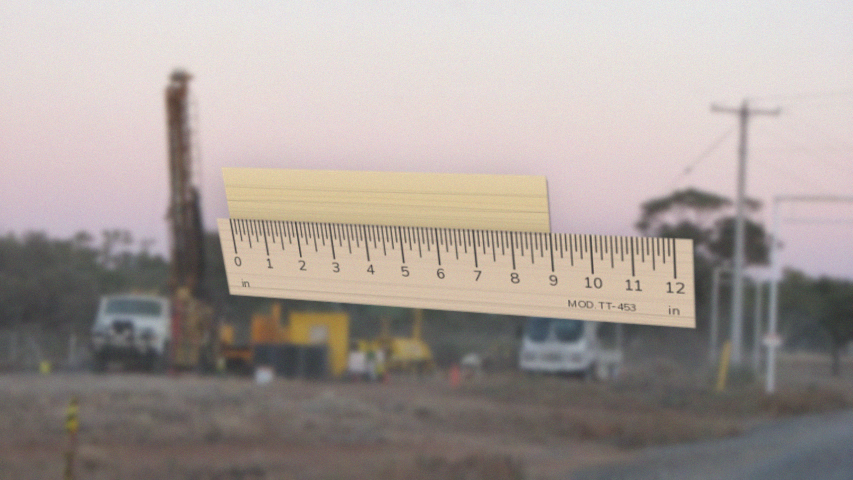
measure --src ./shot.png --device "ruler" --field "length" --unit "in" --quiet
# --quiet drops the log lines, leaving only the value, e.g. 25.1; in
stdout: 9; in
